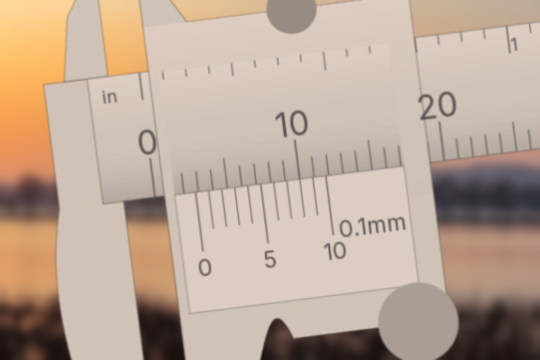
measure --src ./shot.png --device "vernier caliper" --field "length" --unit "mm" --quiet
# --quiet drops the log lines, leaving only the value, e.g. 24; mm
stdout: 2.8; mm
